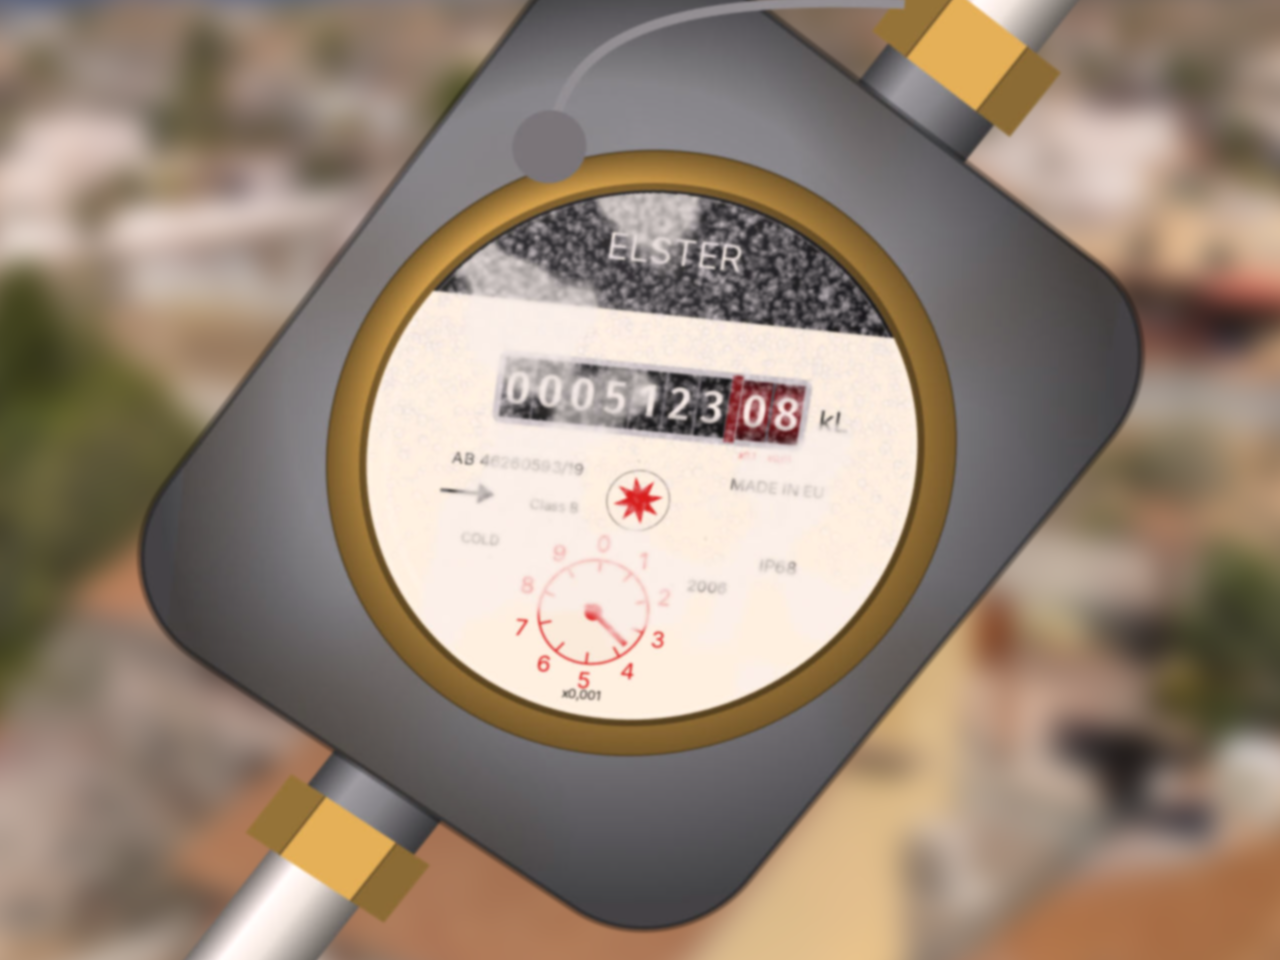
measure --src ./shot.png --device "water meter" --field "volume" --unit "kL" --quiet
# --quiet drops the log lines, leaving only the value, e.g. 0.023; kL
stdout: 5123.083; kL
